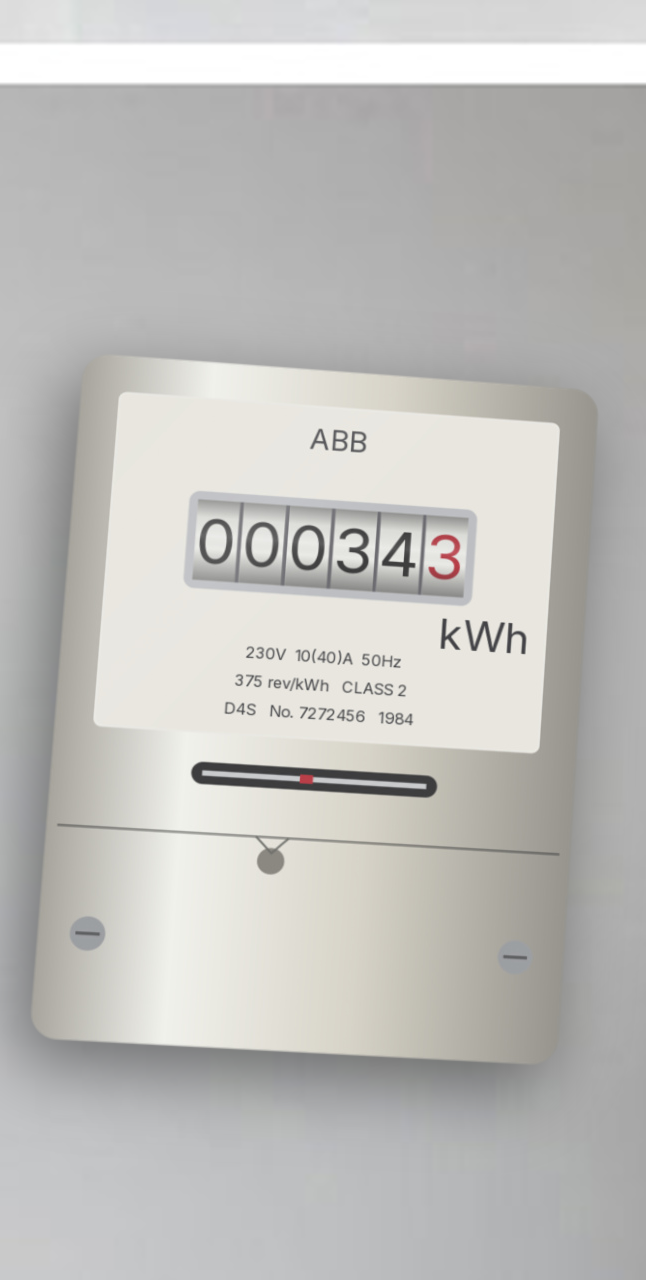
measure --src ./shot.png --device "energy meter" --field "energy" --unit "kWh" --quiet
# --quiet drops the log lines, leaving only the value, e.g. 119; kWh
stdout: 34.3; kWh
